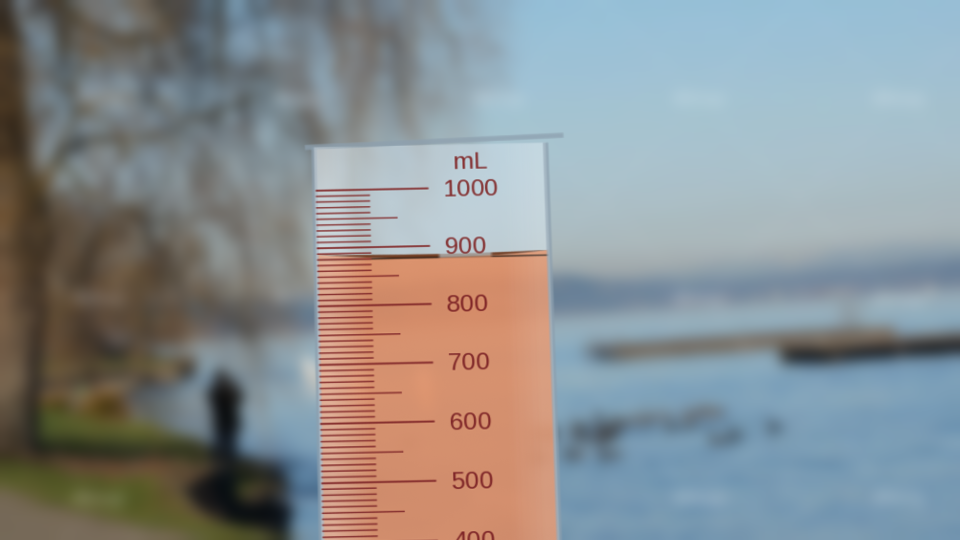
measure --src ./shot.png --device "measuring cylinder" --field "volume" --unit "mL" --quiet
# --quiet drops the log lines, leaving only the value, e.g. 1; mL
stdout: 880; mL
